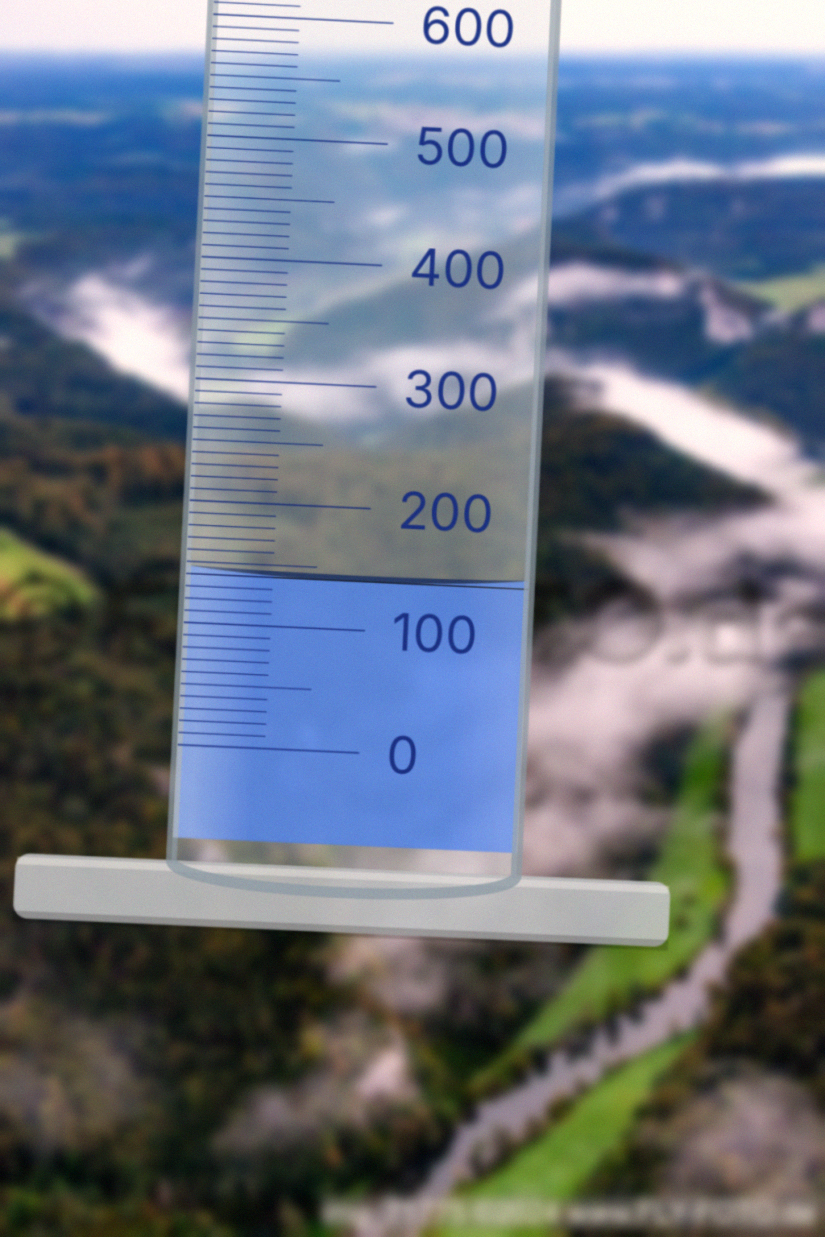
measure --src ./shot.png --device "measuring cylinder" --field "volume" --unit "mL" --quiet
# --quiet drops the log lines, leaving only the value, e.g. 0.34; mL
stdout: 140; mL
